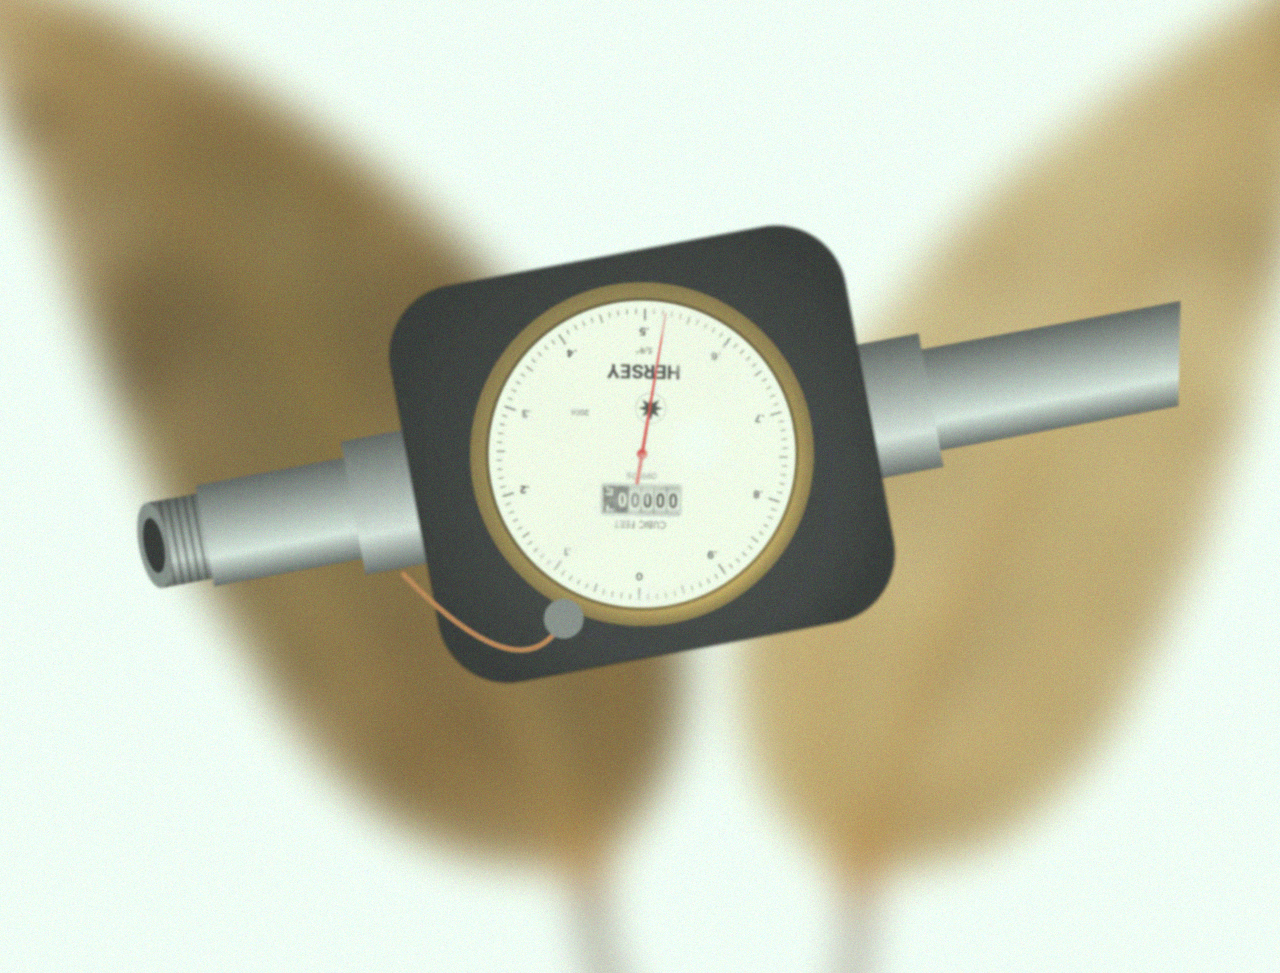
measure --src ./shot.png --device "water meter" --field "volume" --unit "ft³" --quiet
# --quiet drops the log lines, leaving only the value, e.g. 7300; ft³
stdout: 4.52; ft³
